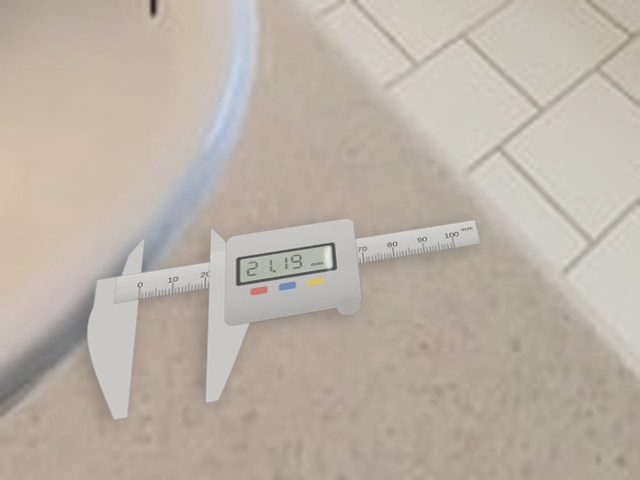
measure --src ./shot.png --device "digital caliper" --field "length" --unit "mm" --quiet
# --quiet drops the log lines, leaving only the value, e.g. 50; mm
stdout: 21.19; mm
